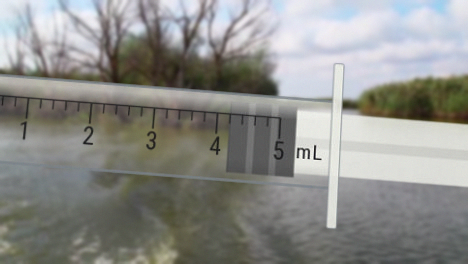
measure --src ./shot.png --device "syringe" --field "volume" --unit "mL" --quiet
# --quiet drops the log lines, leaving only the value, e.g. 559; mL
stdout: 4.2; mL
